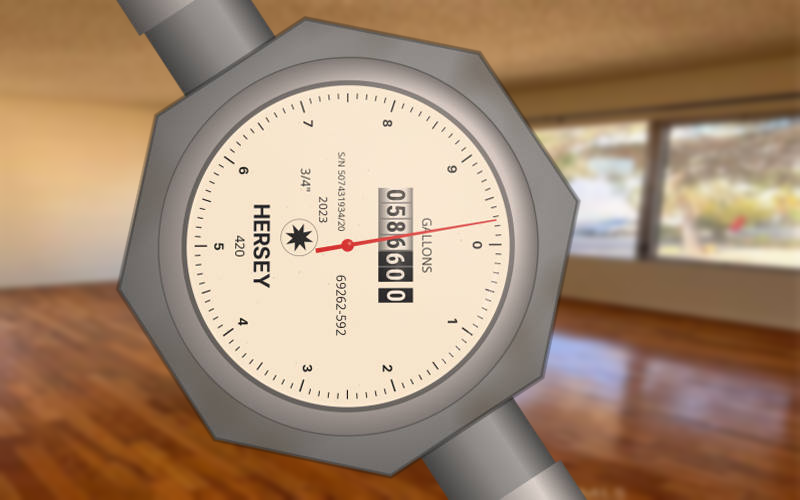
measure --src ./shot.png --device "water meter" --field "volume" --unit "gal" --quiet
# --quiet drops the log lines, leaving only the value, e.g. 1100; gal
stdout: 586599.7; gal
